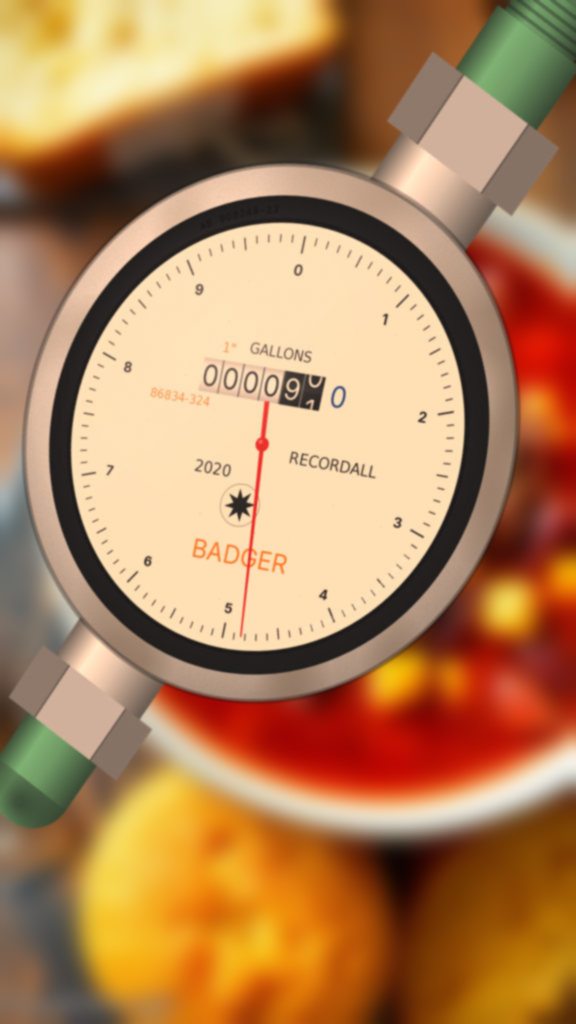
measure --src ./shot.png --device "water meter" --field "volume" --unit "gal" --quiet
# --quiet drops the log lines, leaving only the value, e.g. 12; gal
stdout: 904.8; gal
